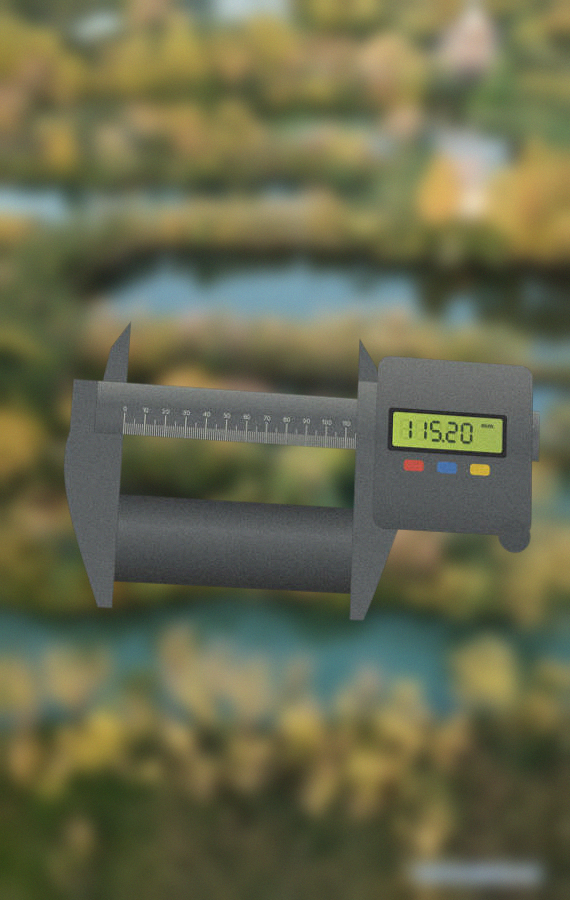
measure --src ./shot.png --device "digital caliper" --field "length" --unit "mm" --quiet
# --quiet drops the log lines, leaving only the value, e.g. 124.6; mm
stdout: 115.20; mm
